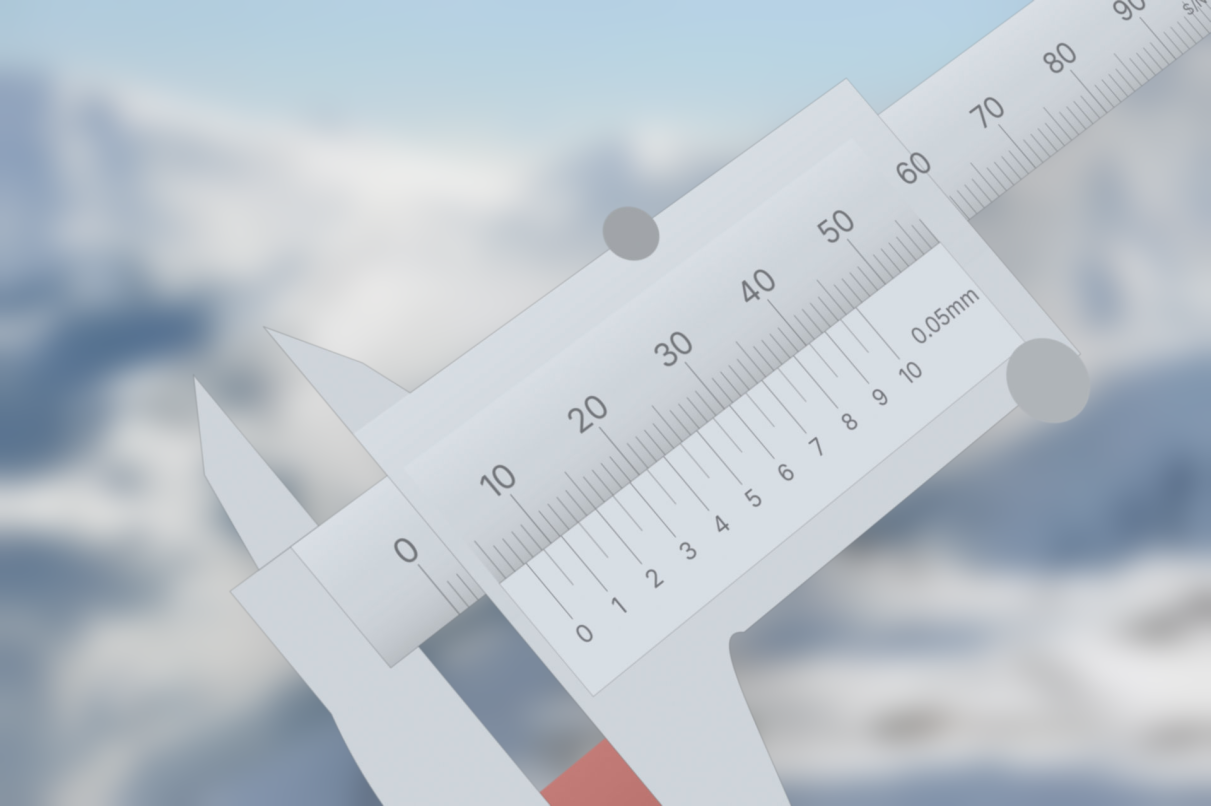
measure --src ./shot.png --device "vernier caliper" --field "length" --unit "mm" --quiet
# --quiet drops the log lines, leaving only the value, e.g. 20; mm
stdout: 7.2; mm
